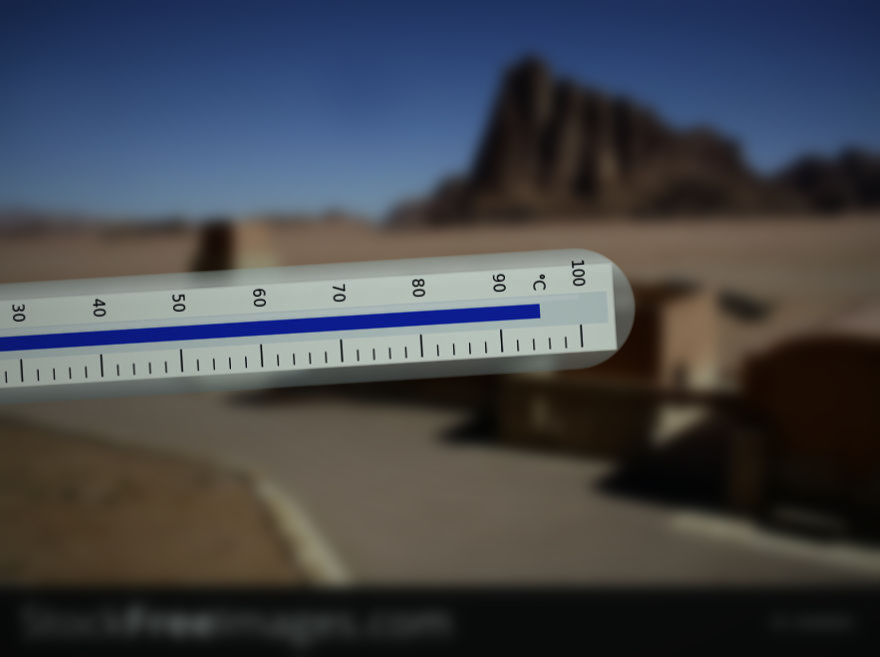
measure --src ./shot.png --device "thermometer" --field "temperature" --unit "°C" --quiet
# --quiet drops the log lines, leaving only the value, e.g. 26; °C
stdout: 95; °C
